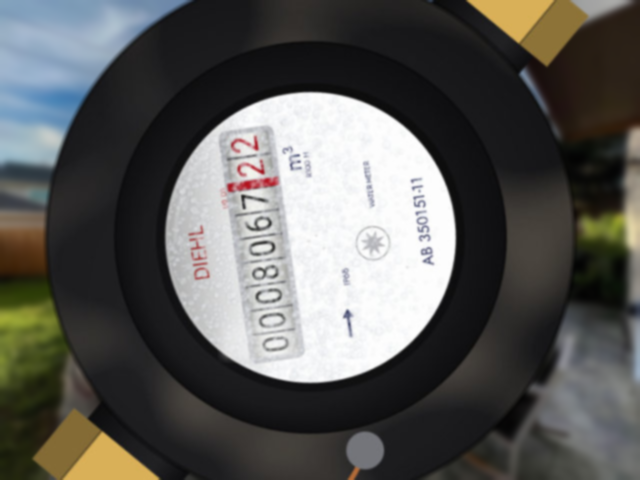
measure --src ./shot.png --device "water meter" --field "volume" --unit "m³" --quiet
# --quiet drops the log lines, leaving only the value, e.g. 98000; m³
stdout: 8067.22; m³
